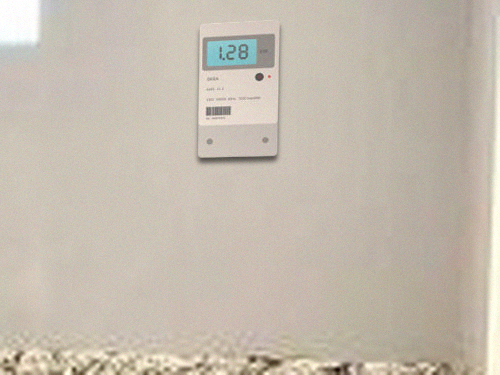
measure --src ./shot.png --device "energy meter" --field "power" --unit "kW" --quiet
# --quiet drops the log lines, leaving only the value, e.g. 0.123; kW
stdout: 1.28; kW
